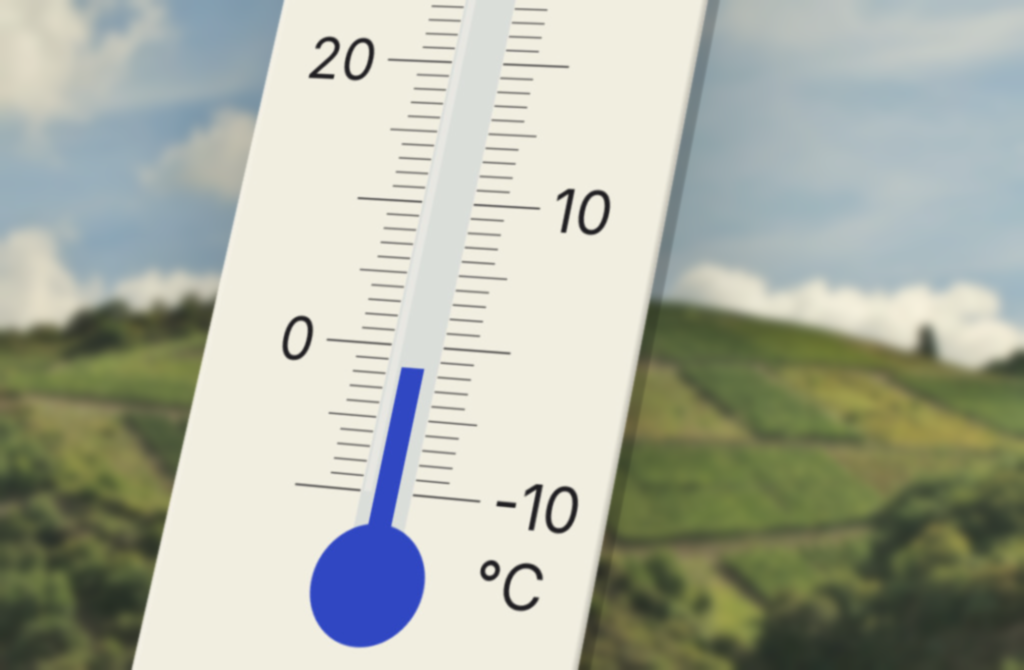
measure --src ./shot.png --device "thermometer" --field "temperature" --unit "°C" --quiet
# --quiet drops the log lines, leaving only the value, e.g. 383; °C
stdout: -1.5; °C
